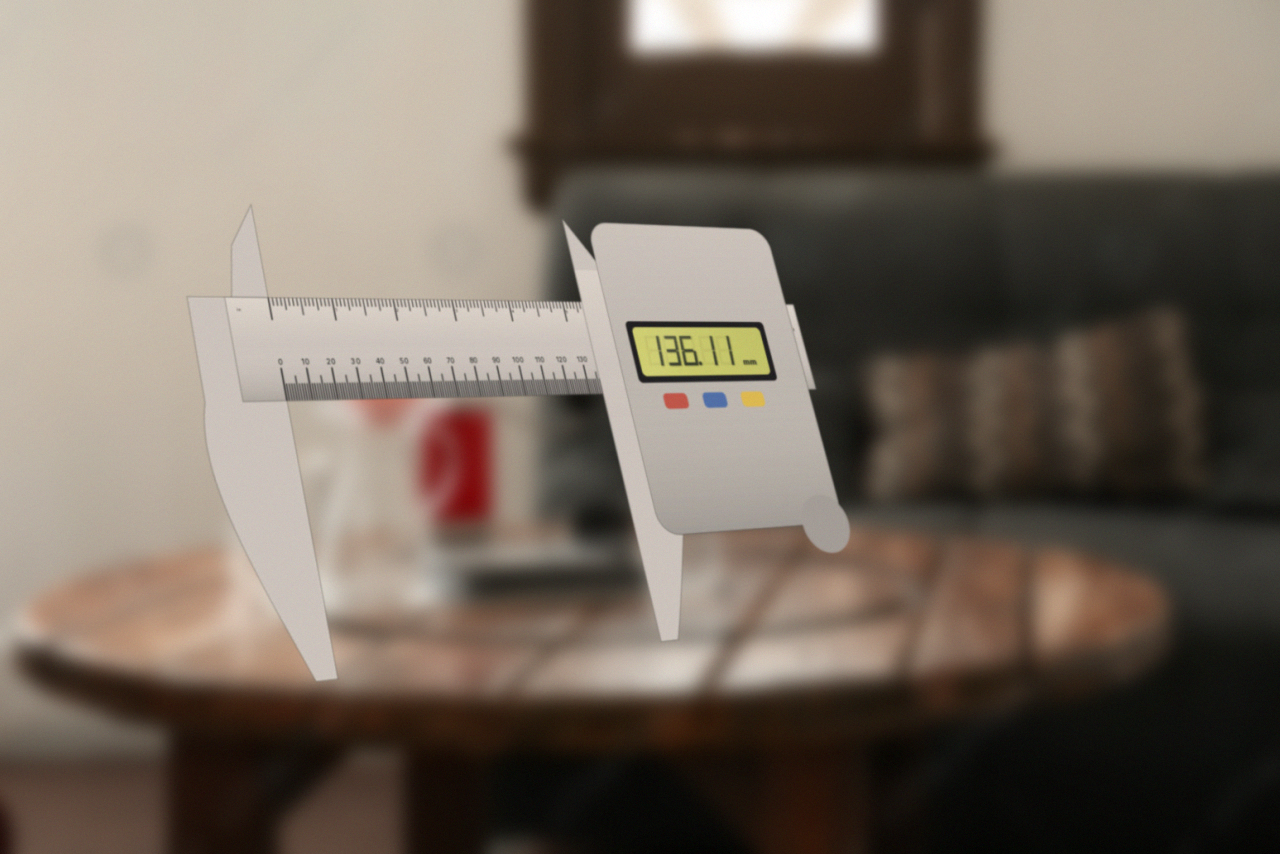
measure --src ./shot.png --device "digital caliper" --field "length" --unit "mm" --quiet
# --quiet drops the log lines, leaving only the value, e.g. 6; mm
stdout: 136.11; mm
